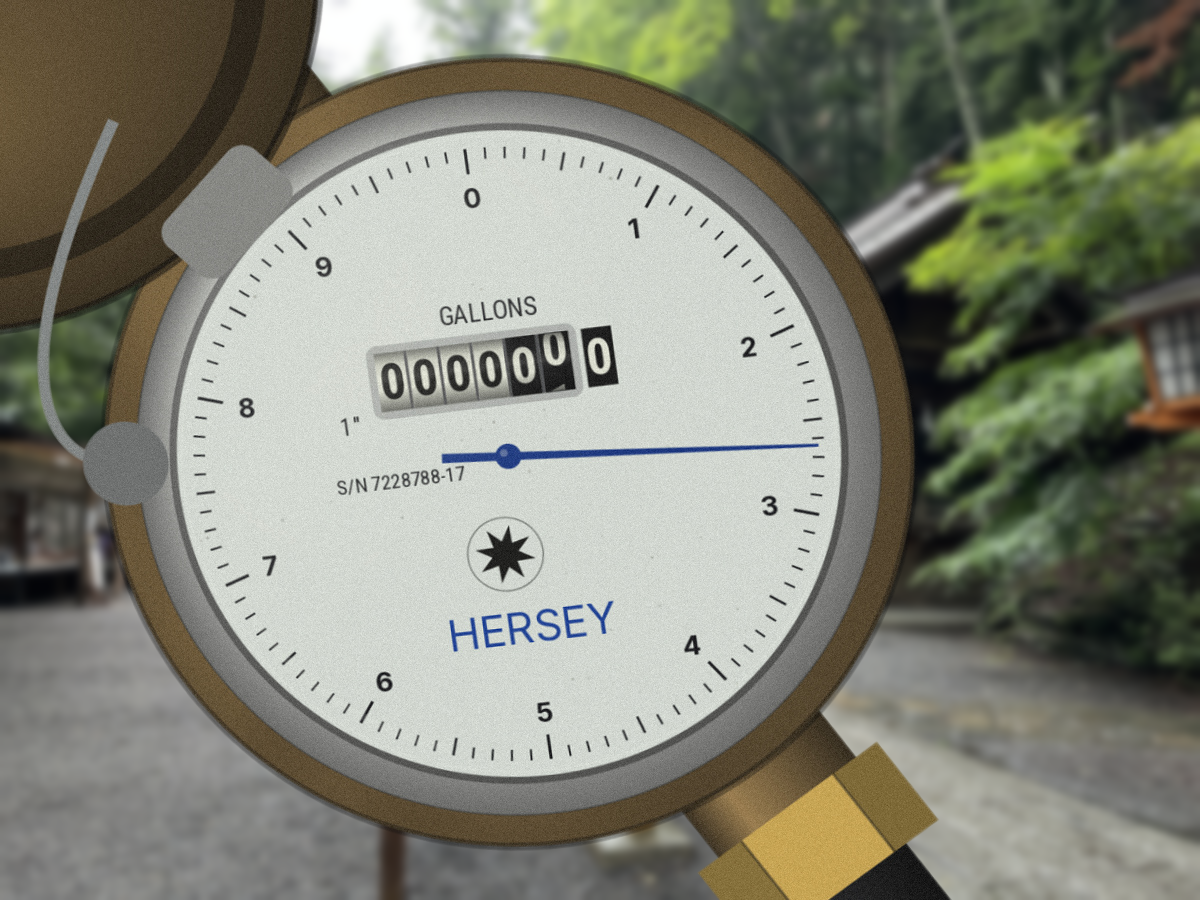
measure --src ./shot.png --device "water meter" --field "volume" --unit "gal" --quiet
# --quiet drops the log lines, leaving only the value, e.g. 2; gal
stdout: 2.6; gal
